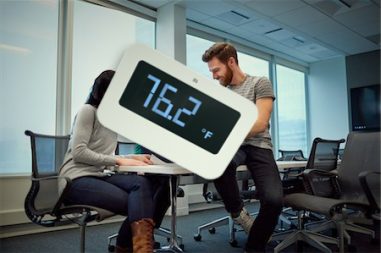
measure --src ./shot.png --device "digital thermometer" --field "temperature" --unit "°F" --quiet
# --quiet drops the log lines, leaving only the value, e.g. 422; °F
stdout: 76.2; °F
